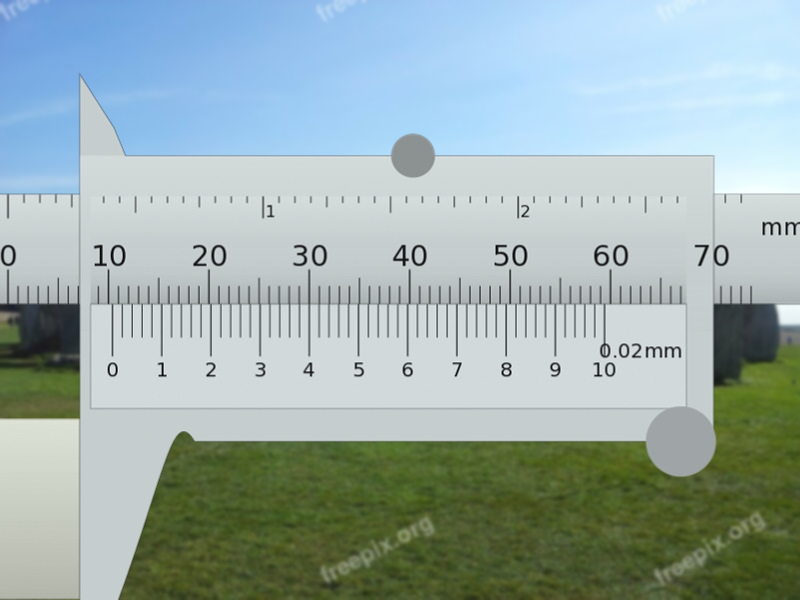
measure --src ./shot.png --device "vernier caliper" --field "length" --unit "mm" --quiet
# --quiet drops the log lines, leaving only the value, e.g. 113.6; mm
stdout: 10.4; mm
